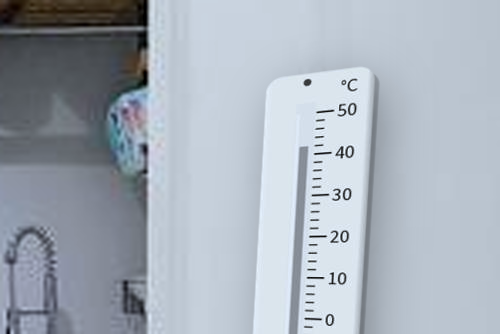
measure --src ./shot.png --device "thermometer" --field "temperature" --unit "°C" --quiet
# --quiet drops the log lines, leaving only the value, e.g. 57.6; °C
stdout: 42; °C
